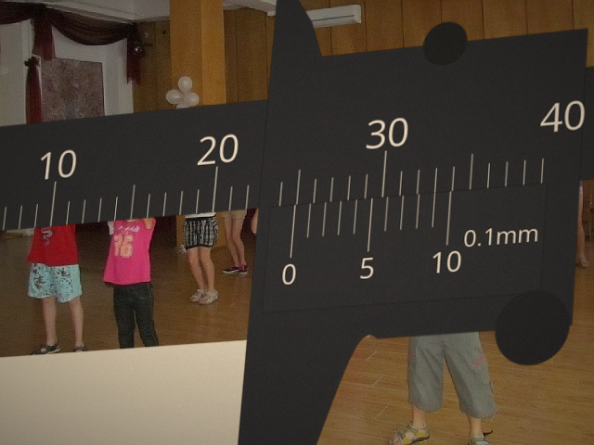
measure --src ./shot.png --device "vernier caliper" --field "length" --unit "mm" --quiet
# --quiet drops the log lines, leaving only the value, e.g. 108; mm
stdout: 24.9; mm
